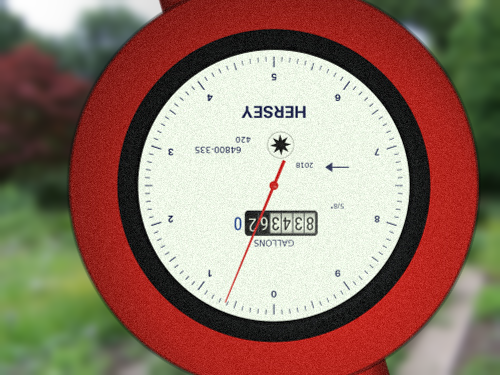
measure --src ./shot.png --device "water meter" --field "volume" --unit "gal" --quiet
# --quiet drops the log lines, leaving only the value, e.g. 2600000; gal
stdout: 8343620.6; gal
